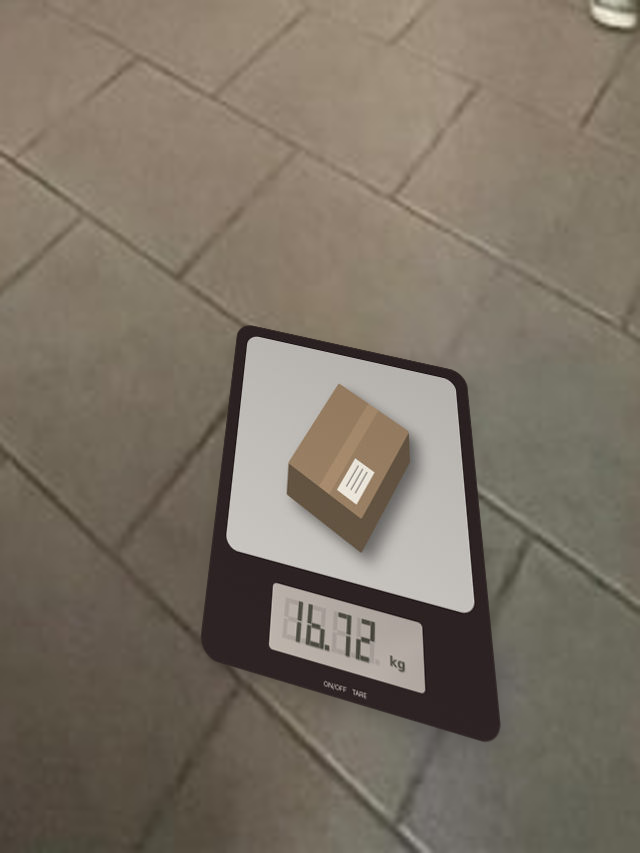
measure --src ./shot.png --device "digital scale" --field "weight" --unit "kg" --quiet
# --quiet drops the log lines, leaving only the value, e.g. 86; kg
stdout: 16.72; kg
